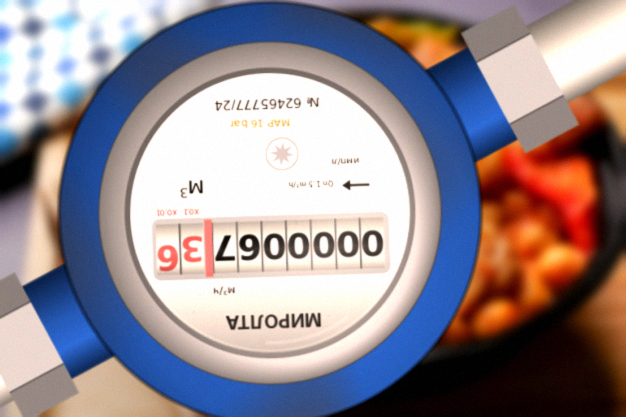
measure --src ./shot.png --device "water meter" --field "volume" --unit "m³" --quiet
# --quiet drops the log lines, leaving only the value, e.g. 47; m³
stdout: 67.36; m³
